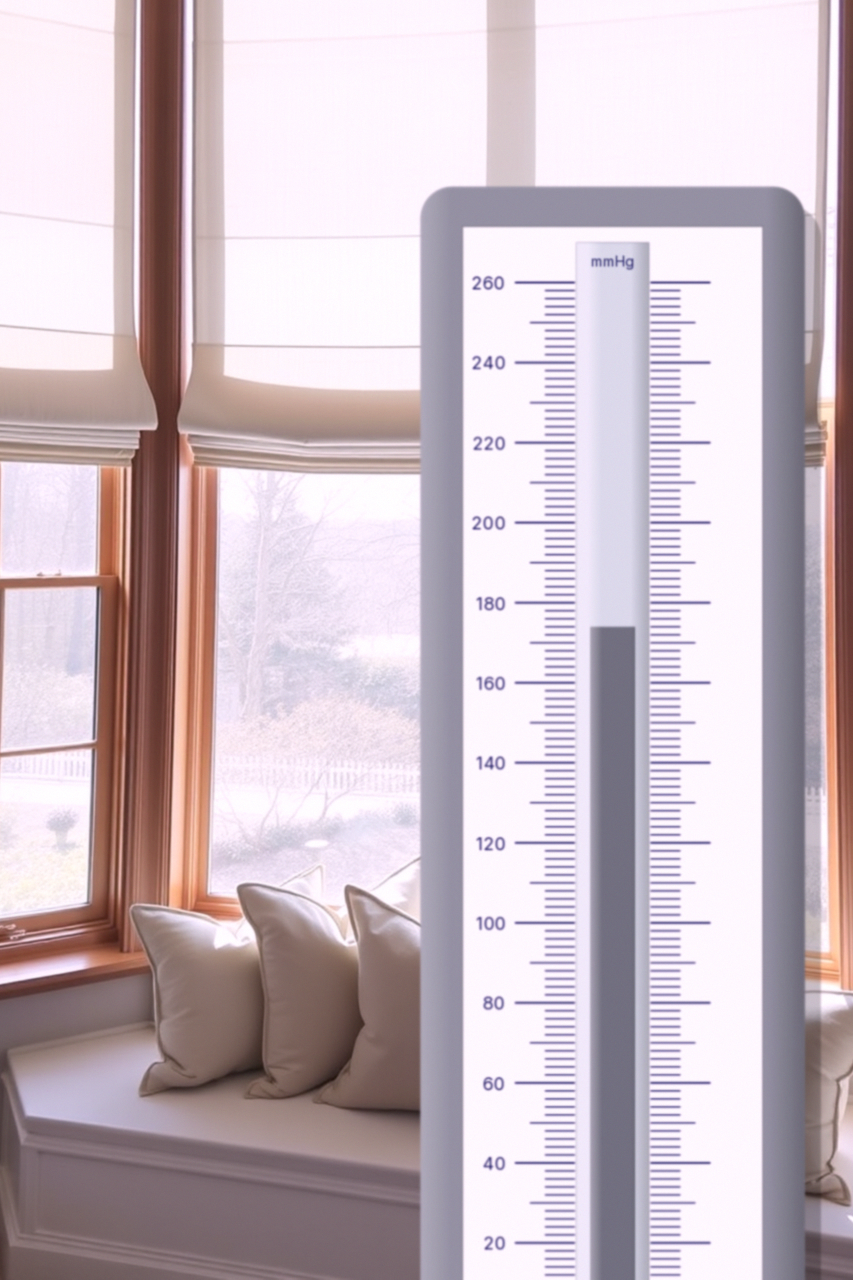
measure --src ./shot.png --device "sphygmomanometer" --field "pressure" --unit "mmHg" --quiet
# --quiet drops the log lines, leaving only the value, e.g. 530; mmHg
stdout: 174; mmHg
